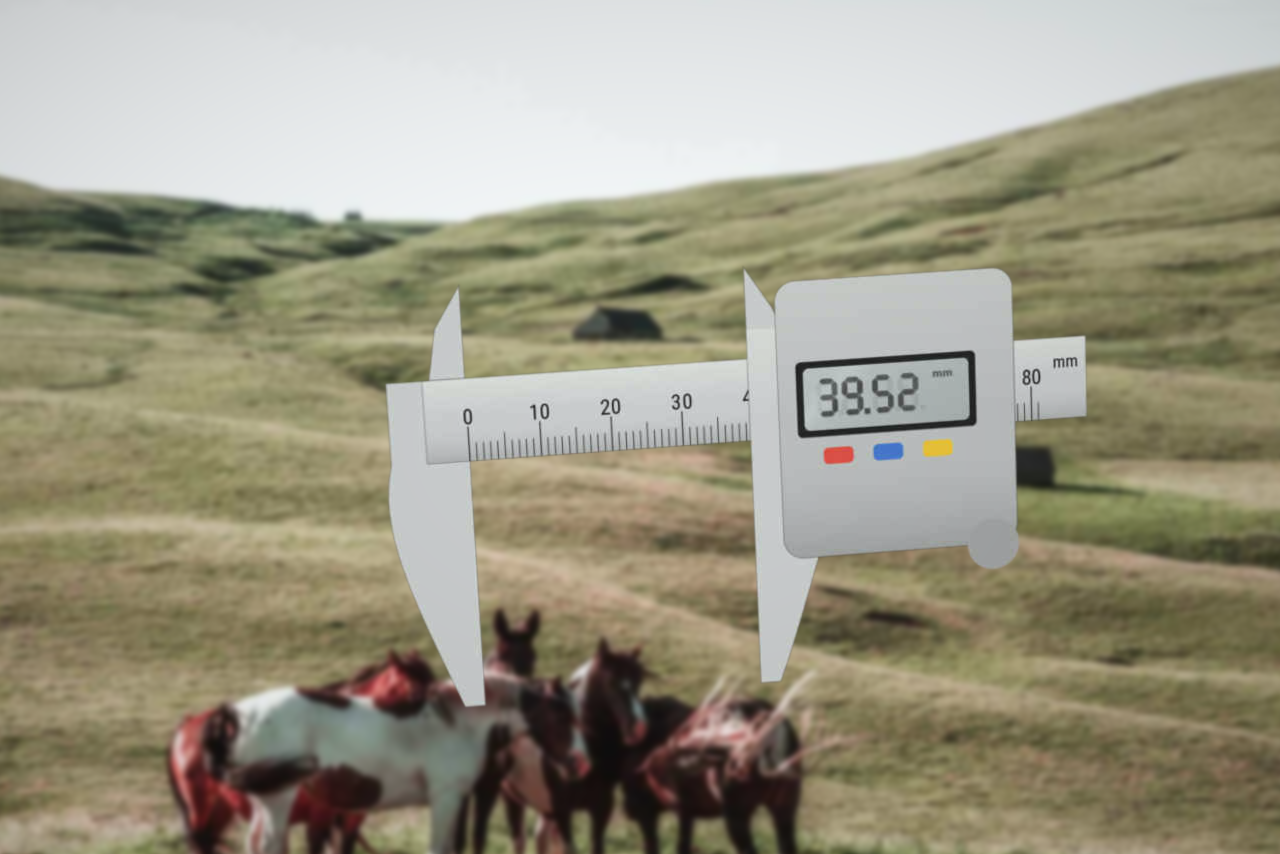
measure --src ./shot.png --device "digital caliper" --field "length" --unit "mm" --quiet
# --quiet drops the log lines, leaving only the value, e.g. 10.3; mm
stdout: 39.52; mm
